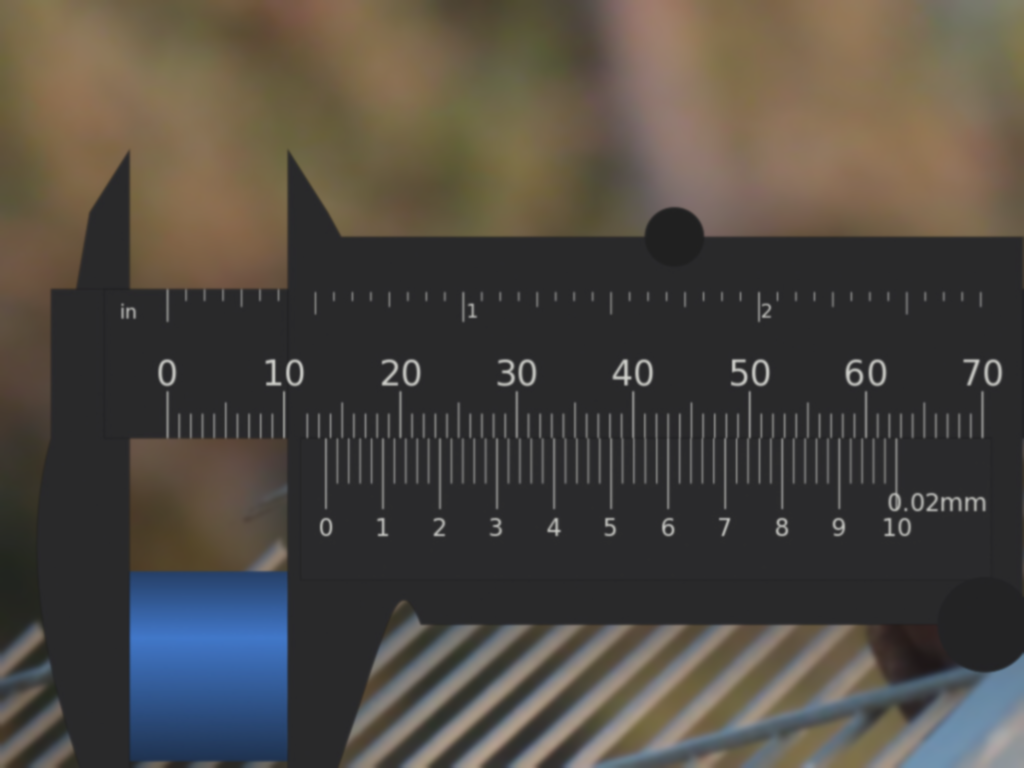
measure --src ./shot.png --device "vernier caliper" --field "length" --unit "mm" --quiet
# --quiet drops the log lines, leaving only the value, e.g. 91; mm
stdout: 13.6; mm
